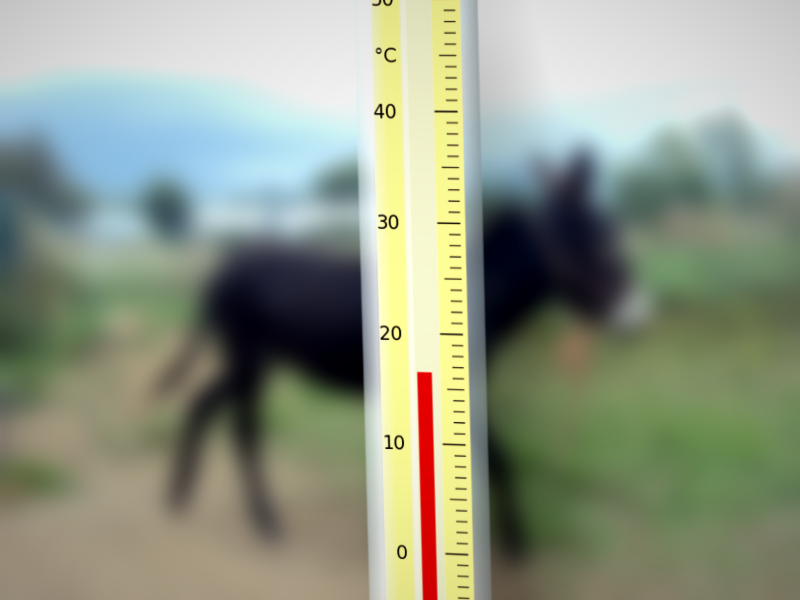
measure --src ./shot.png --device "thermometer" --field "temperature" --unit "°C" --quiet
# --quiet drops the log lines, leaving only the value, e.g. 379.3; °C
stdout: 16.5; °C
